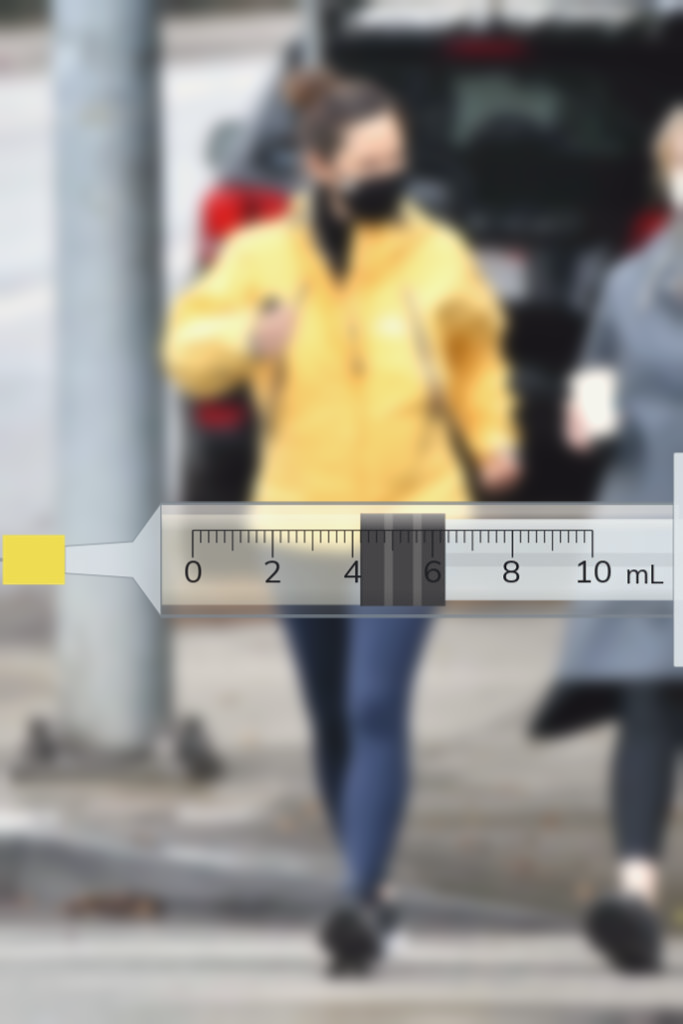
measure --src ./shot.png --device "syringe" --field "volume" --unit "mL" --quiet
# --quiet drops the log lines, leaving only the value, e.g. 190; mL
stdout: 4.2; mL
